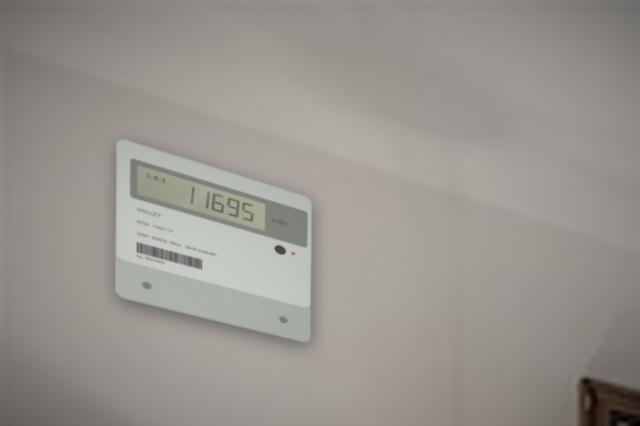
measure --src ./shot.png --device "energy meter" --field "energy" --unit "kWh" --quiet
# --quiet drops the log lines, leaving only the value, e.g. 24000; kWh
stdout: 11695; kWh
